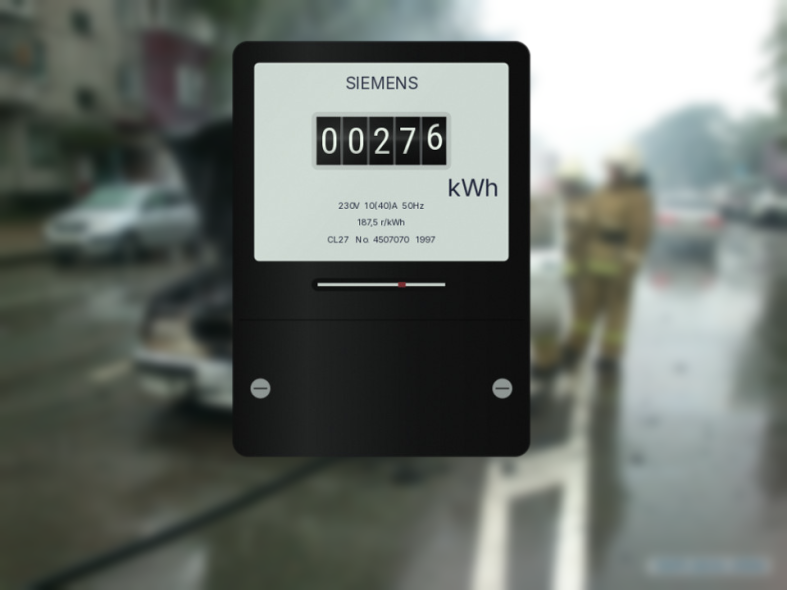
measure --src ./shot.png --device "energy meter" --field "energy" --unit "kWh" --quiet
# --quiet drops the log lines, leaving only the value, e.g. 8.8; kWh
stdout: 276; kWh
